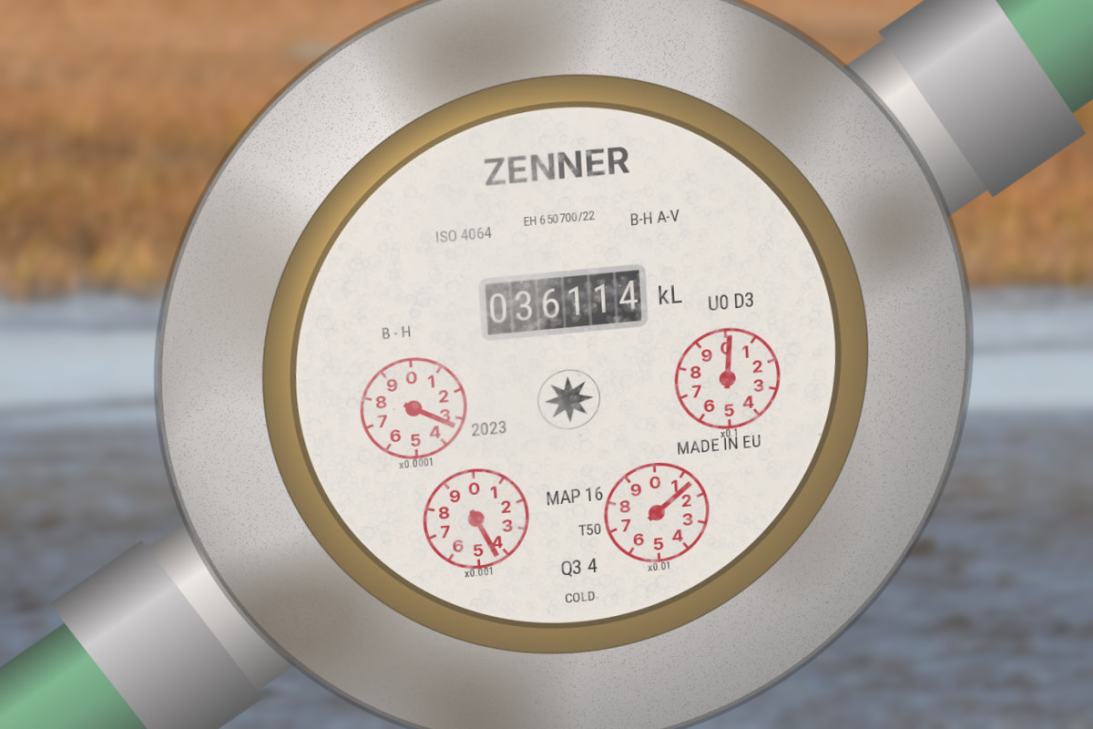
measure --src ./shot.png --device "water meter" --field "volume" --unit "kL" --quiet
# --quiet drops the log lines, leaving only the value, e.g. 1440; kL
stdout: 36114.0143; kL
